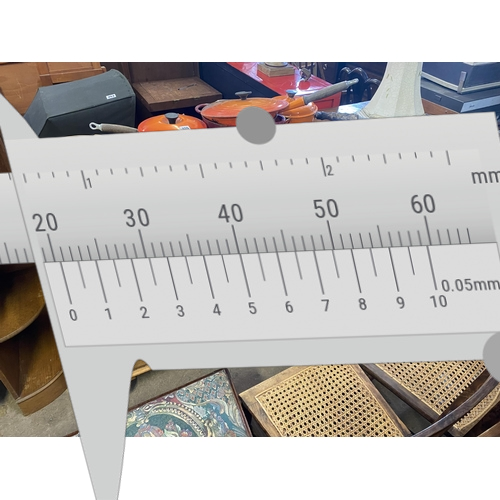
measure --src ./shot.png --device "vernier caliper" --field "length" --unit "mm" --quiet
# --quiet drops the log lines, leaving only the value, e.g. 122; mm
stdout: 20.6; mm
